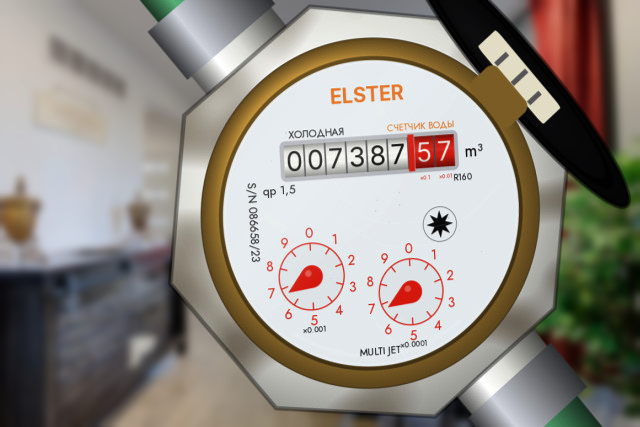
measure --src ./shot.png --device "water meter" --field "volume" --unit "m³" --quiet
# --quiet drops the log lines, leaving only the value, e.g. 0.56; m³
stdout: 7387.5766; m³
